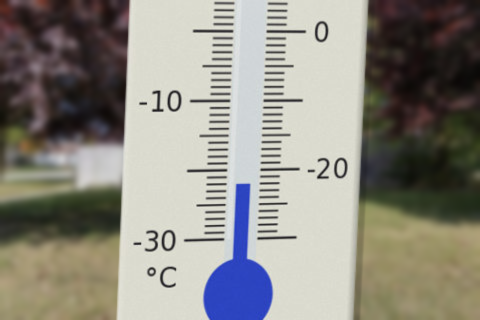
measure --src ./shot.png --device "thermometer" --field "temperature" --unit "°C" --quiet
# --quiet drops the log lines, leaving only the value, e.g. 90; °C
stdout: -22; °C
